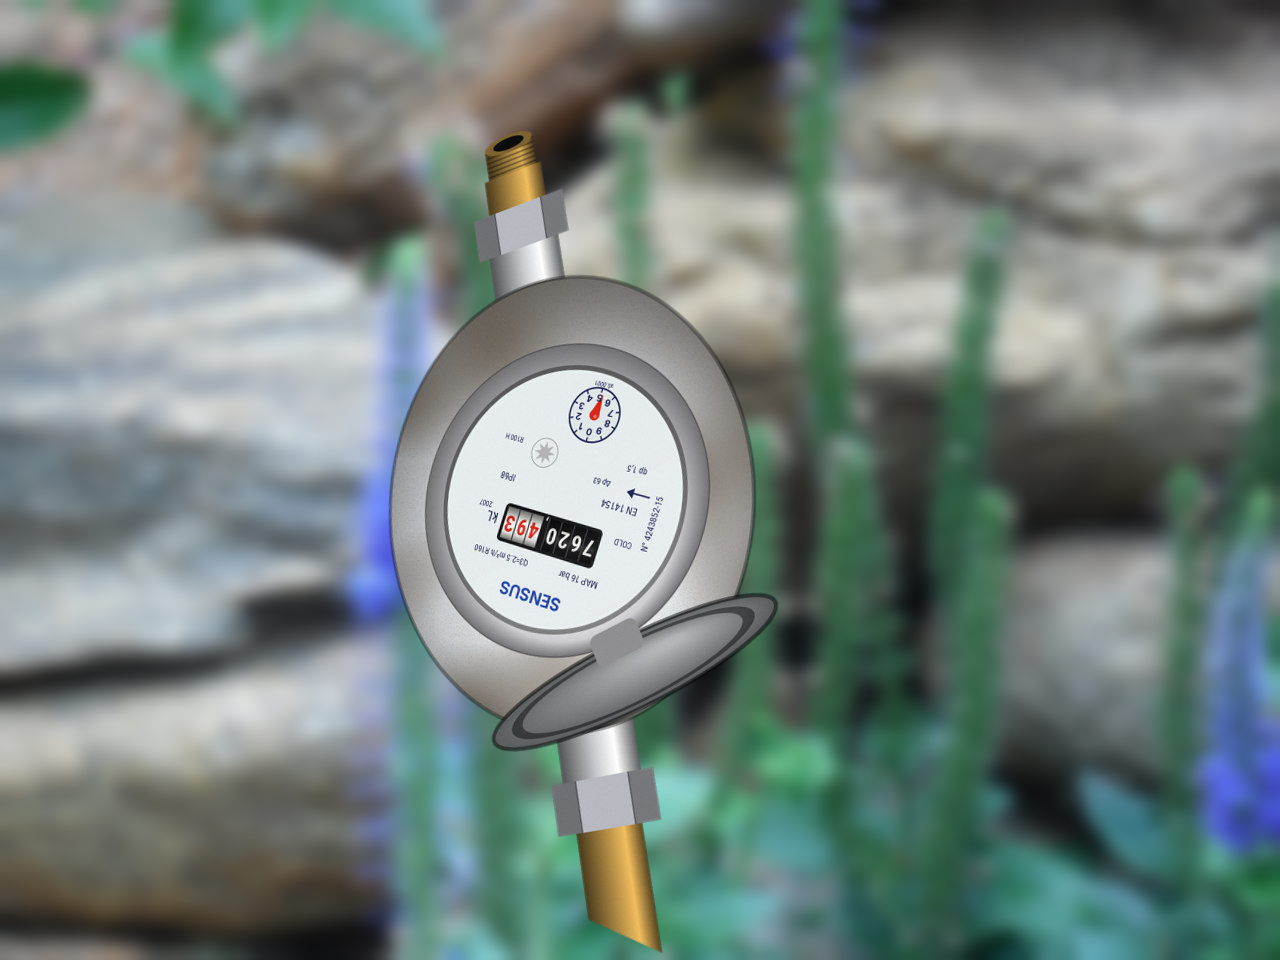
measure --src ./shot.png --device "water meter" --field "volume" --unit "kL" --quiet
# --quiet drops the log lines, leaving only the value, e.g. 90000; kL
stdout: 7620.4935; kL
